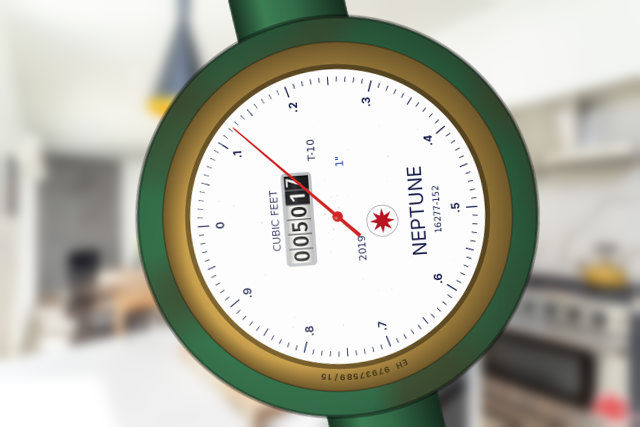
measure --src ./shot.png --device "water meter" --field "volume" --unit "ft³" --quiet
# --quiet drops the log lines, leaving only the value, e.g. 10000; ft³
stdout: 5017.12; ft³
